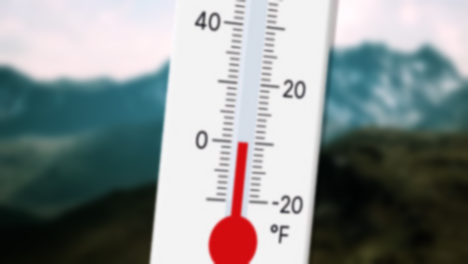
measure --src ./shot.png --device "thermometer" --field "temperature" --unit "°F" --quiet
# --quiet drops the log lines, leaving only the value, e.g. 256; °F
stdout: 0; °F
